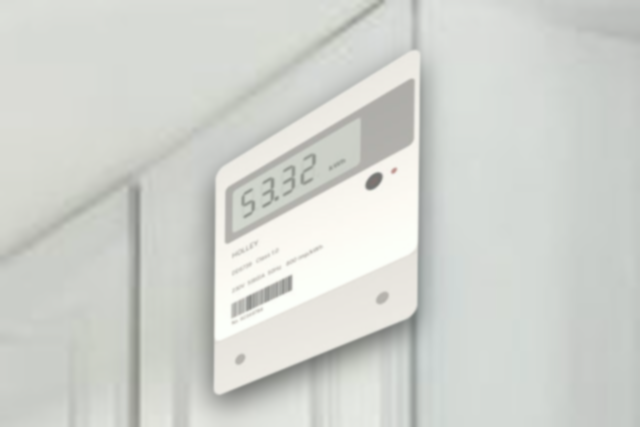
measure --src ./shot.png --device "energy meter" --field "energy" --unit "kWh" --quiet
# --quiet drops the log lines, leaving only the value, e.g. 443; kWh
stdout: 53.32; kWh
